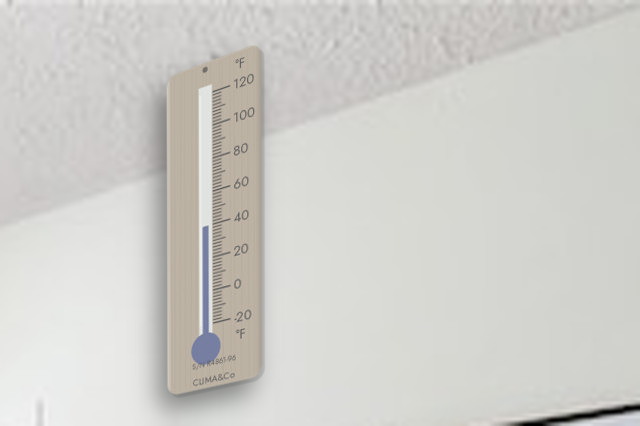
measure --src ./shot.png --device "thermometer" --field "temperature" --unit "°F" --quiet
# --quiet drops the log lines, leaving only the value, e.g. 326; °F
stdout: 40; °F
